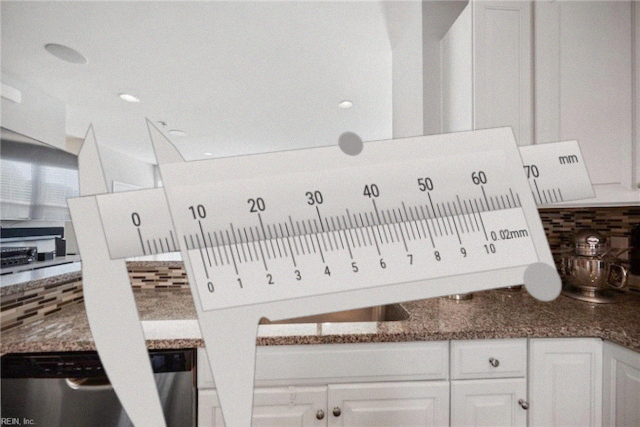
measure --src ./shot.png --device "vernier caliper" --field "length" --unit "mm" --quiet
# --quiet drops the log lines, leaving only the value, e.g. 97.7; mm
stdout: 9.0; mm
